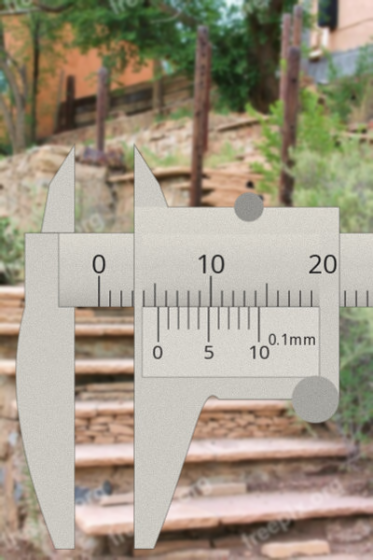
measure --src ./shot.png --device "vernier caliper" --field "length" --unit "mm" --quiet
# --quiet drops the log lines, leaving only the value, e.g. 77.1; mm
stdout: 5.3; mm
